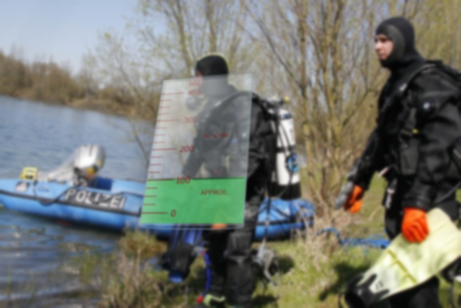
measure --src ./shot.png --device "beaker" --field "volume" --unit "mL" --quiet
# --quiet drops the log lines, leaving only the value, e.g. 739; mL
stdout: 100; mL
